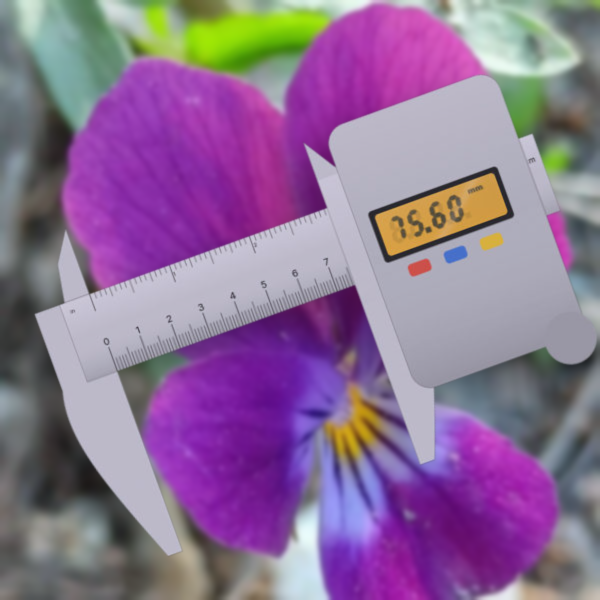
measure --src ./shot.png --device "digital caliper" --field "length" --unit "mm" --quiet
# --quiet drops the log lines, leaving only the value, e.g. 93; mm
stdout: 75.60; mm
